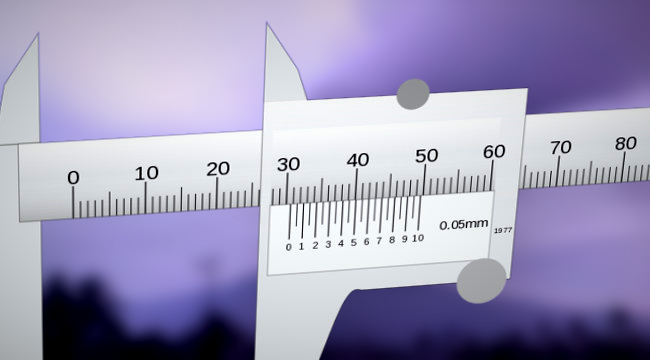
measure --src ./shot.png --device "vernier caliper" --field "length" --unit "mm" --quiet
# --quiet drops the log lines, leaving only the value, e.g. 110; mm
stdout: 30.6; mm
